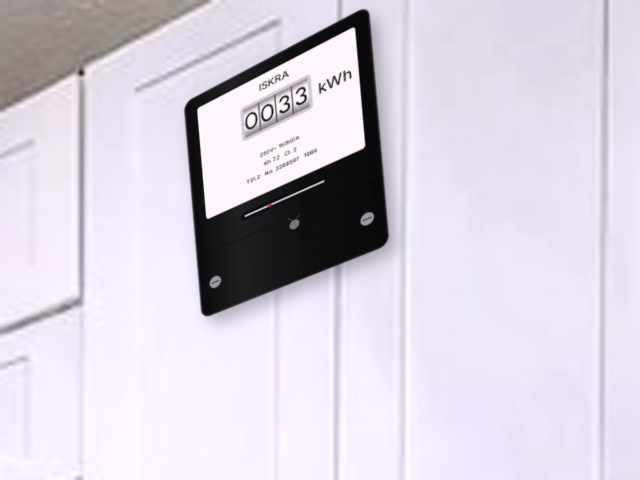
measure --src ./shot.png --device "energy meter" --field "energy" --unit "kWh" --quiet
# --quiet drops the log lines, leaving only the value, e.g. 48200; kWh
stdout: 33; kWh
